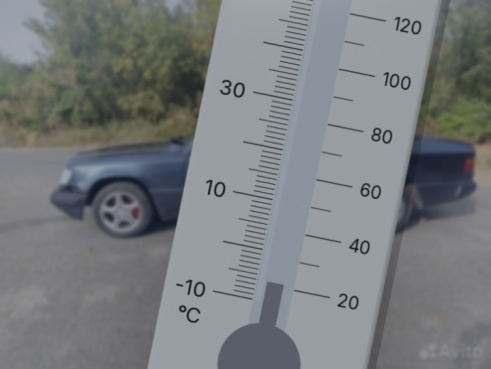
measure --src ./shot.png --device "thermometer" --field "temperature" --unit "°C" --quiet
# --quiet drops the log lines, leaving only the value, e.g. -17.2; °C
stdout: -6; °C
